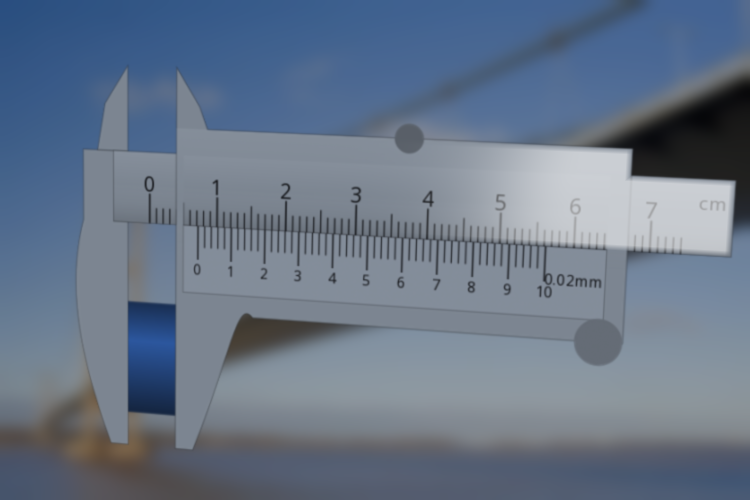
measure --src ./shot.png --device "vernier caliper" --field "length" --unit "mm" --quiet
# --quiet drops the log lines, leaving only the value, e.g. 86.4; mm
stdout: 7.2; mm
